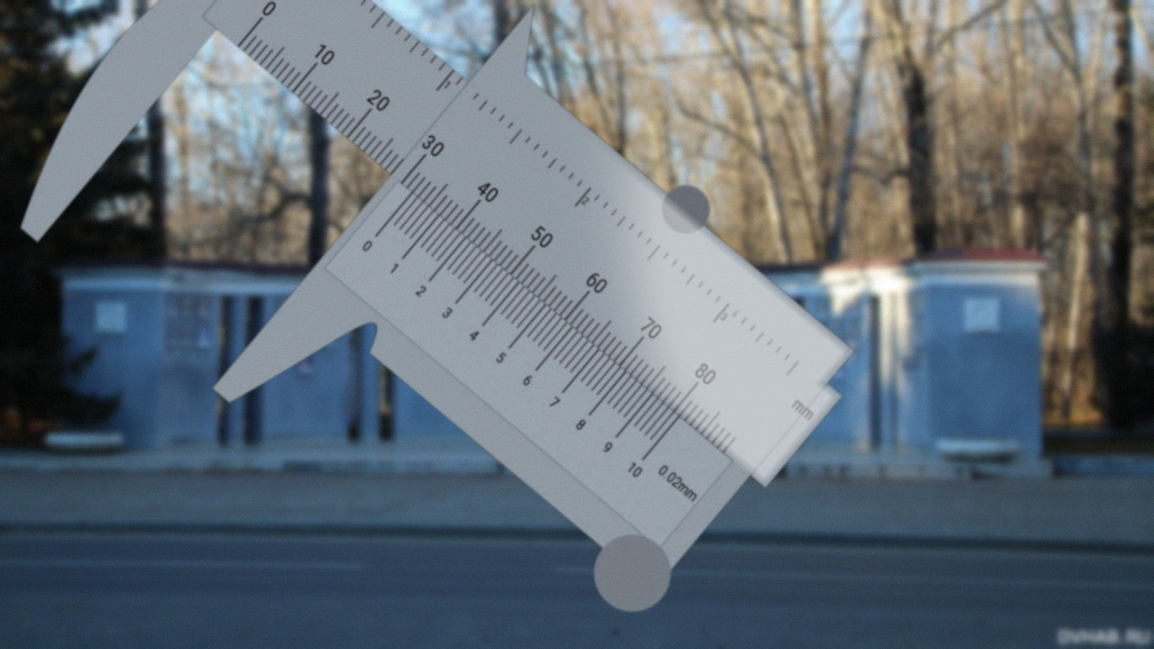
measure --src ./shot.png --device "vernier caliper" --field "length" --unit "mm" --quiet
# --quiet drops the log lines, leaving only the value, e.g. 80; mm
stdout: 32.0; mm
